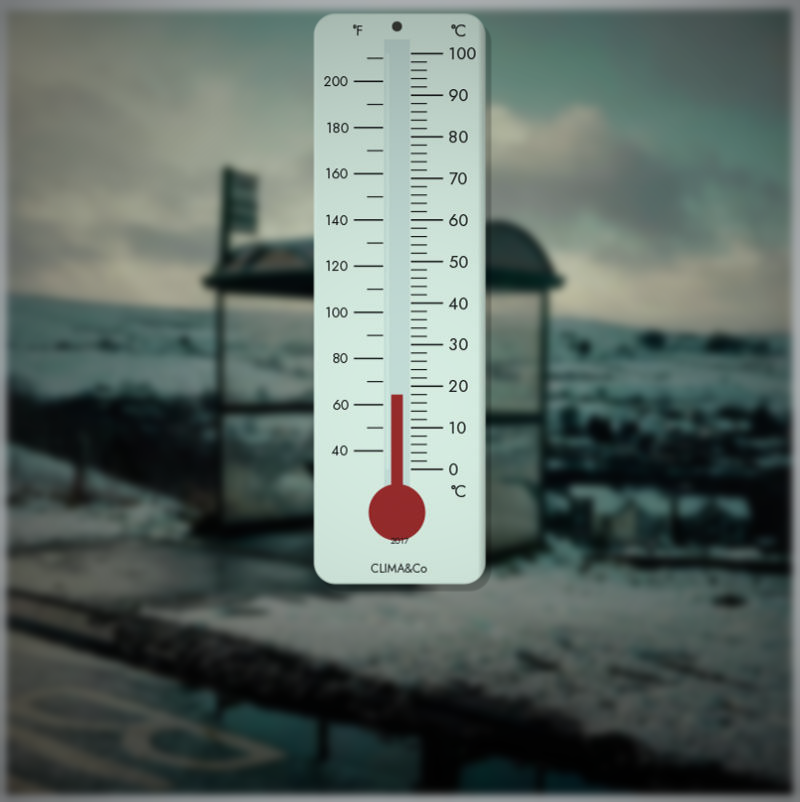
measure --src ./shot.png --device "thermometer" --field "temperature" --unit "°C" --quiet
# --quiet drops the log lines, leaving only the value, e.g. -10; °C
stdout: 18; °C
